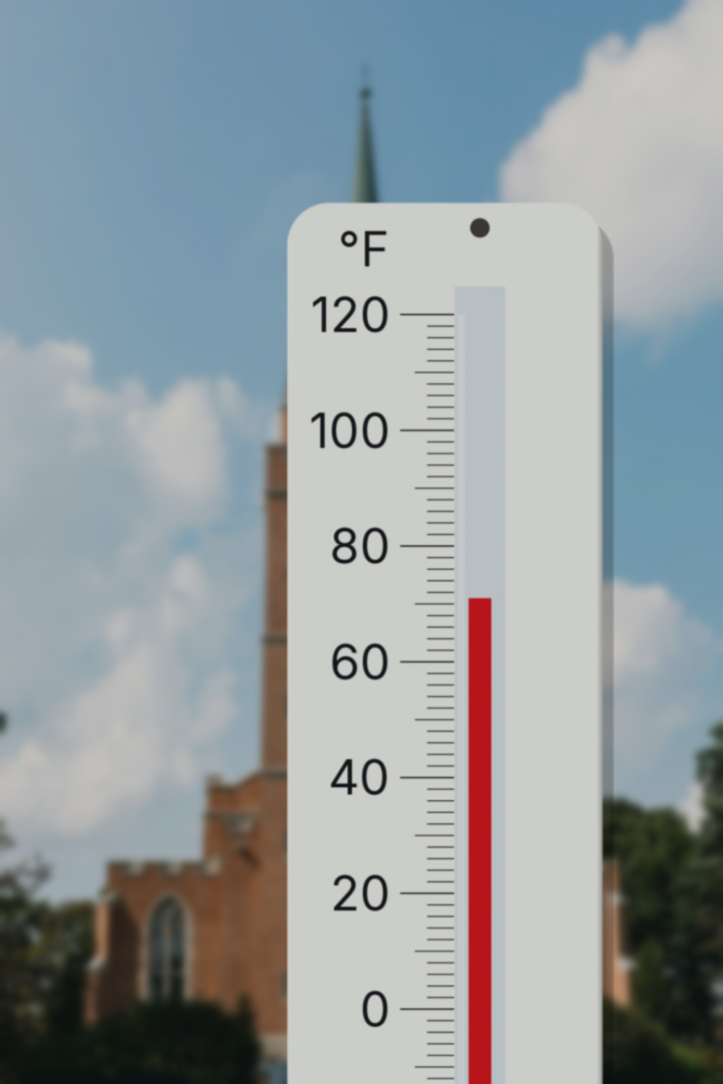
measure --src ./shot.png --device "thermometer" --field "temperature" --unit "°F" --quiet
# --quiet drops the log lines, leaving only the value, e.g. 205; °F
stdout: 71; °F
